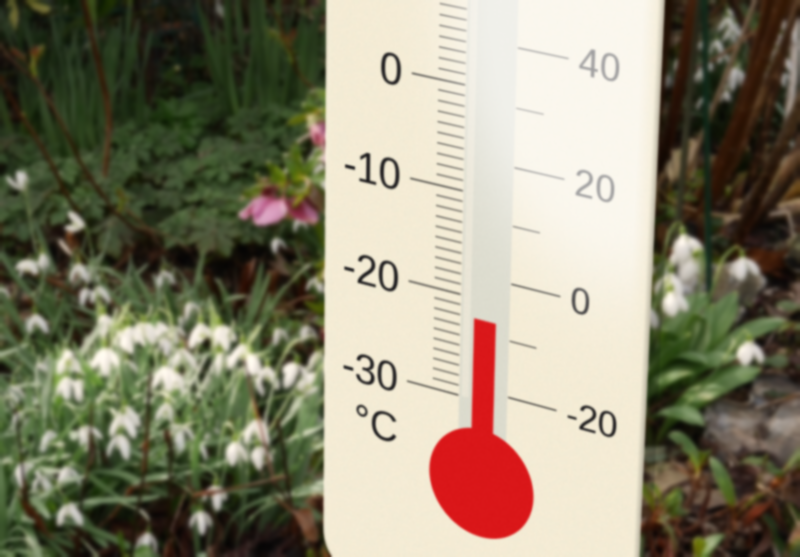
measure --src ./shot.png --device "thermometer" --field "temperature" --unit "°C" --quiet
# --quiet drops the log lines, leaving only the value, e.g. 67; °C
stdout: -22; °C
